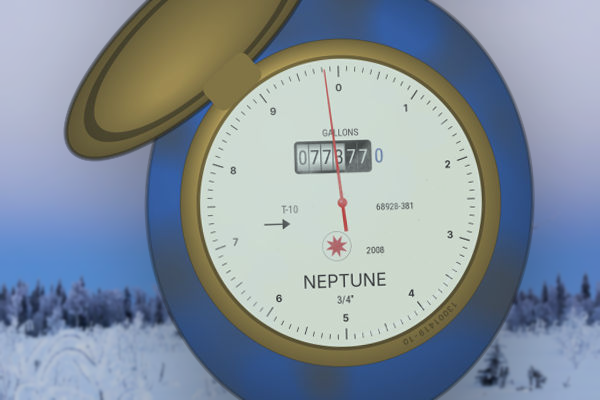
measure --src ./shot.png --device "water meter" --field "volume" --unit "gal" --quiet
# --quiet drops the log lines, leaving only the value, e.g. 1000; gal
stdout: 773769.8; gal
